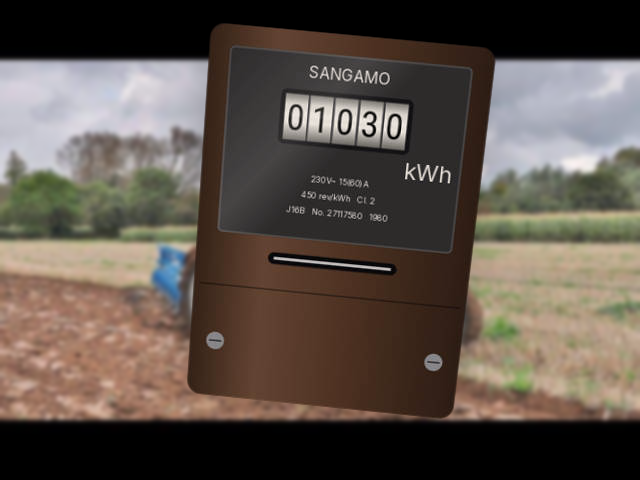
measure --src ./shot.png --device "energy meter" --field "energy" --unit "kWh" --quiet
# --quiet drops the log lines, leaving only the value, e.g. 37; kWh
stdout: 1030; kWh
